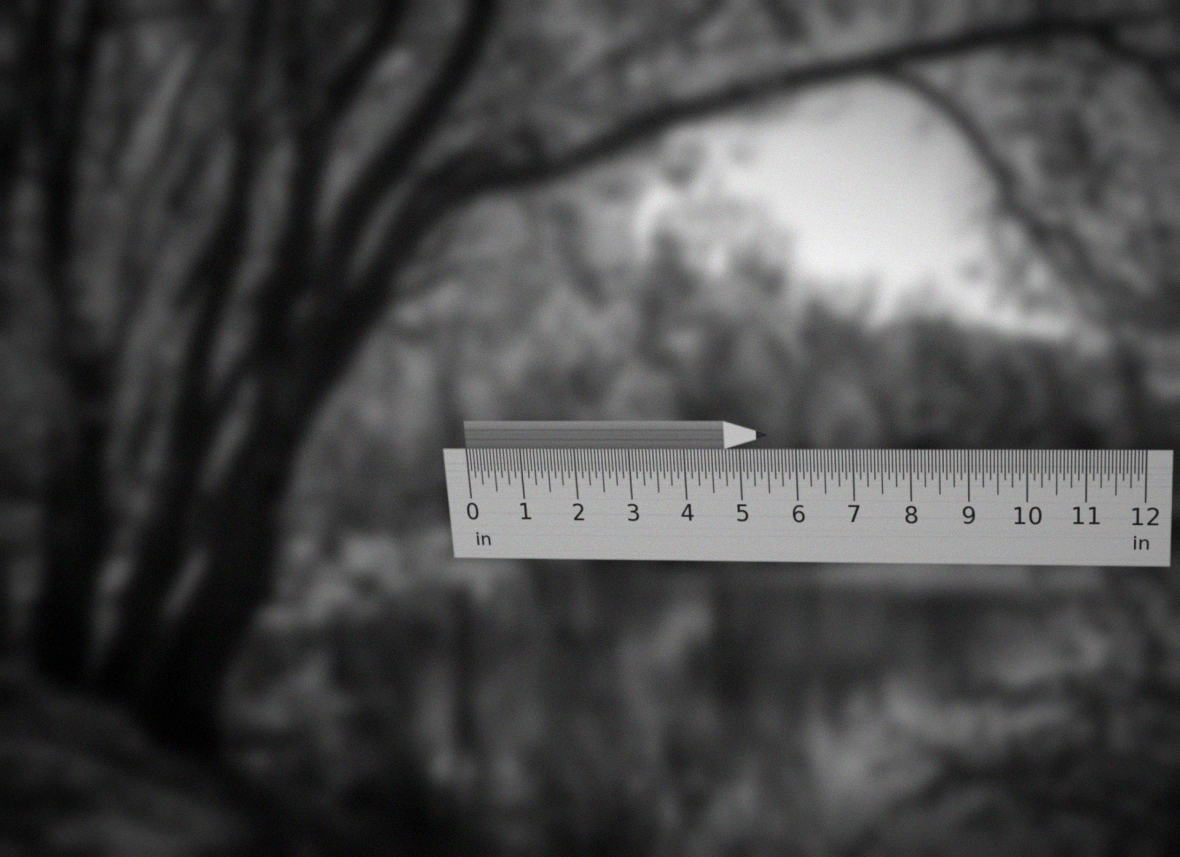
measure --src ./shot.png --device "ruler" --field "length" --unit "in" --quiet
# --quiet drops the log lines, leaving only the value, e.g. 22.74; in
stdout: 5.5; in
